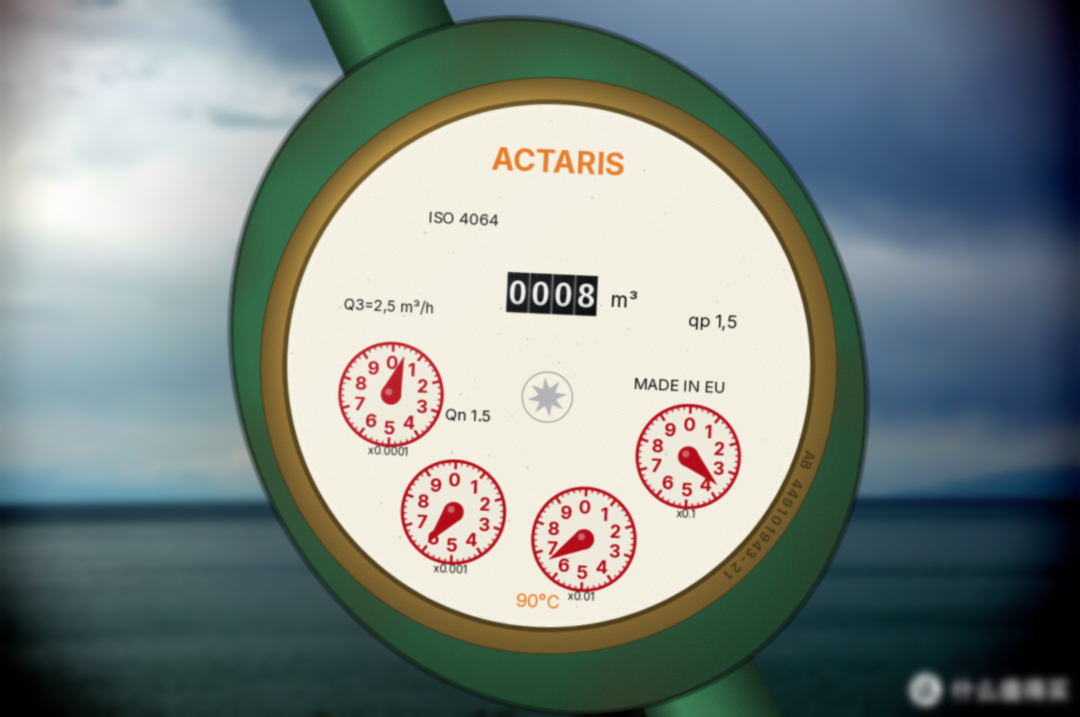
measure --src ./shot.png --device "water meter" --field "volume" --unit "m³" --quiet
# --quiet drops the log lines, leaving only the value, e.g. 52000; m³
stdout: 8.3660; m³
